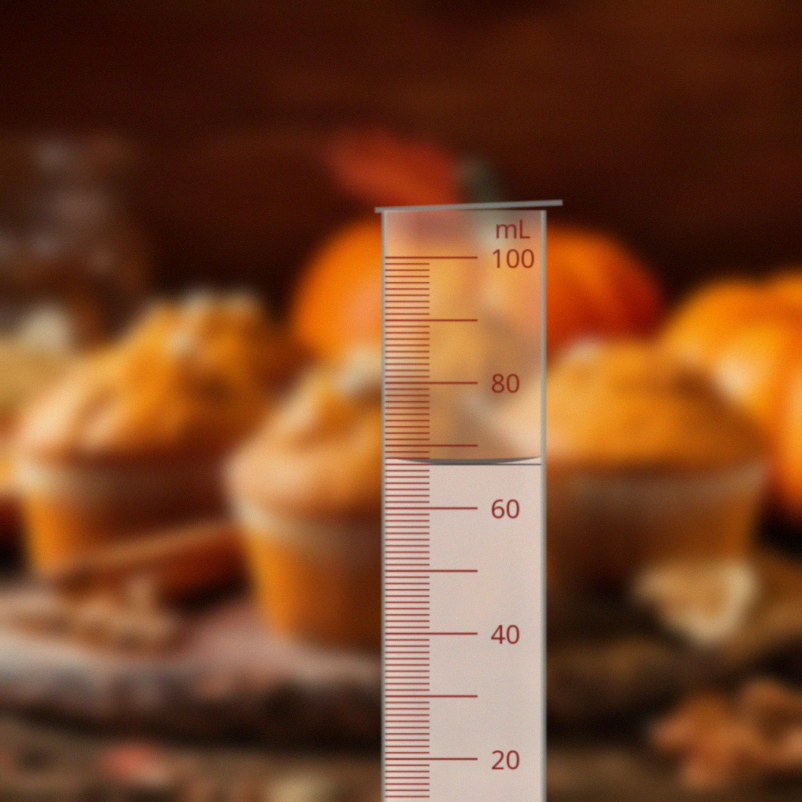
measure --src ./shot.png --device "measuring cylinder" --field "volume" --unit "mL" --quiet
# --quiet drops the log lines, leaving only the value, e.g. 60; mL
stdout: 67; mL
